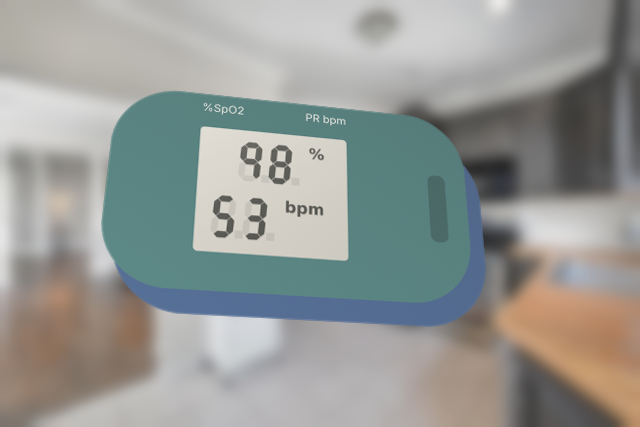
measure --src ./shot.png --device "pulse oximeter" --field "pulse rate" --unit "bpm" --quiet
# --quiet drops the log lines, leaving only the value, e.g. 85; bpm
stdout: 53; bpm
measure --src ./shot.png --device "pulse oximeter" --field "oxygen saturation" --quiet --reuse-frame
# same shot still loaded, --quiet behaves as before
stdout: 98; %
